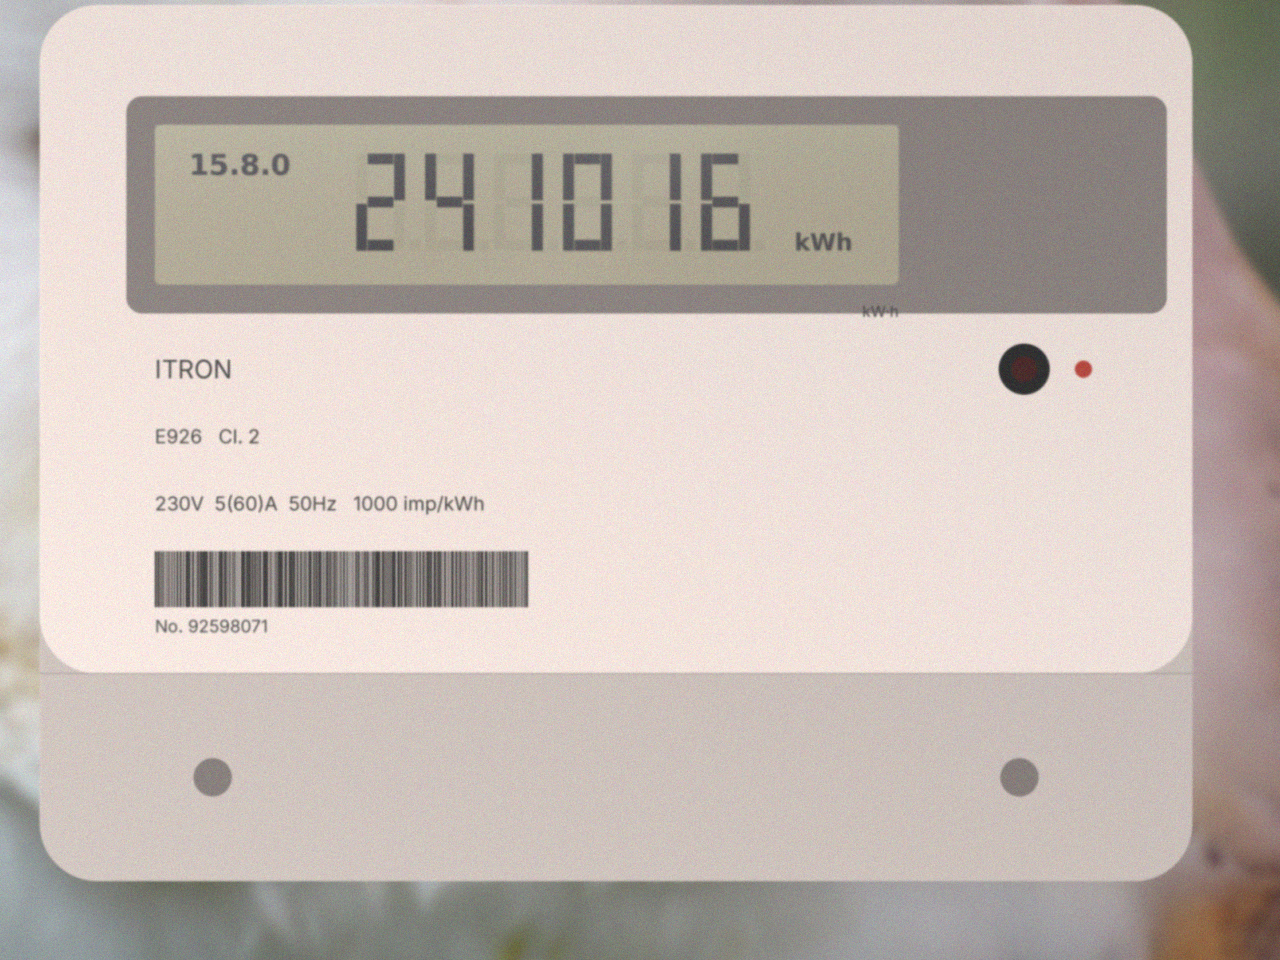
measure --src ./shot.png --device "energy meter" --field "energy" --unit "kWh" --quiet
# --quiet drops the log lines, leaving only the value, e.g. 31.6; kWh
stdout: 241016; kWh
